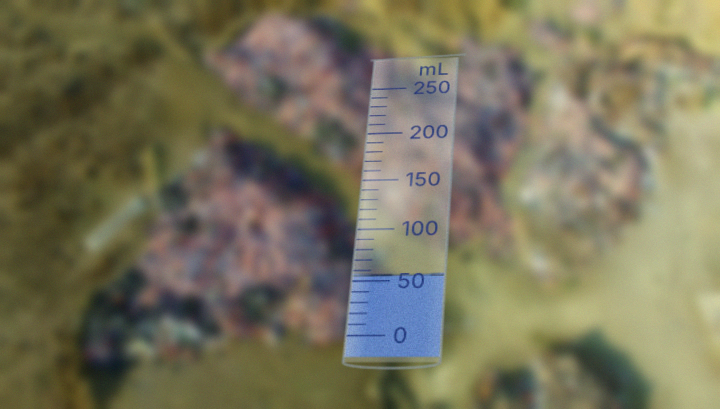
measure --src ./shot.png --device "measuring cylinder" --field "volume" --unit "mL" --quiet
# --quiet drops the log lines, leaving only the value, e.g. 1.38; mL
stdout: 55; mL
